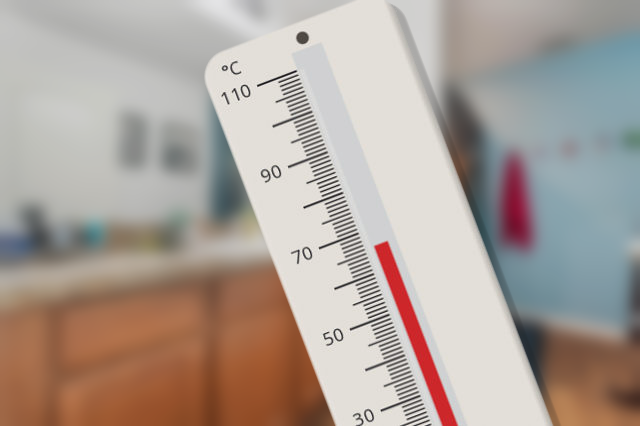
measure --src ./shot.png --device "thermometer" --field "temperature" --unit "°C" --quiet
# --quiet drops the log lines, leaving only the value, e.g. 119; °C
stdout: 66; °C
